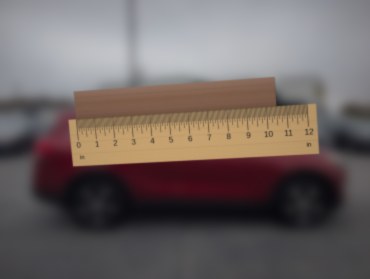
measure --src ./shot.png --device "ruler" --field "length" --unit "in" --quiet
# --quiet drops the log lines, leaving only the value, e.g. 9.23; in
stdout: 10.5; in
